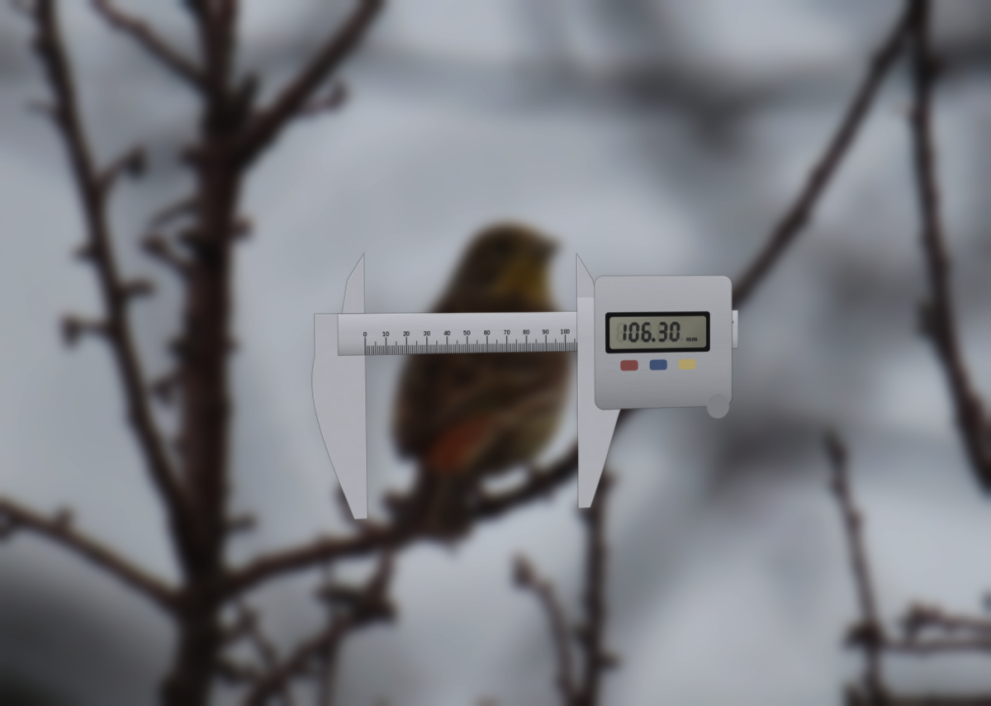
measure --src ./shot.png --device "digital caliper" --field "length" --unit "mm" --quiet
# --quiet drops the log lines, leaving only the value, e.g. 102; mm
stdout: 106.30; mm
